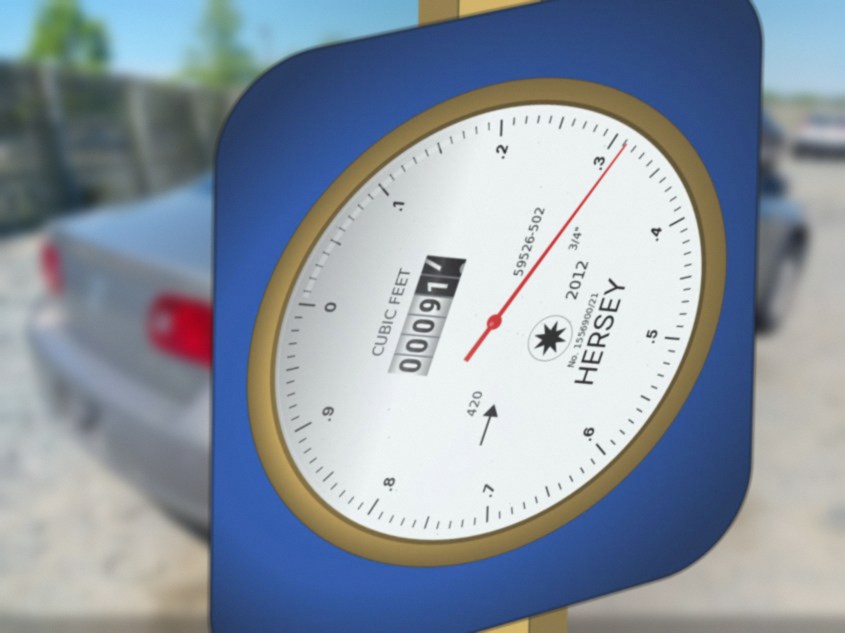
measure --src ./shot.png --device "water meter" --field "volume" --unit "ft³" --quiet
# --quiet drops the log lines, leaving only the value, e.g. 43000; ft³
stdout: 917.31; ft³
